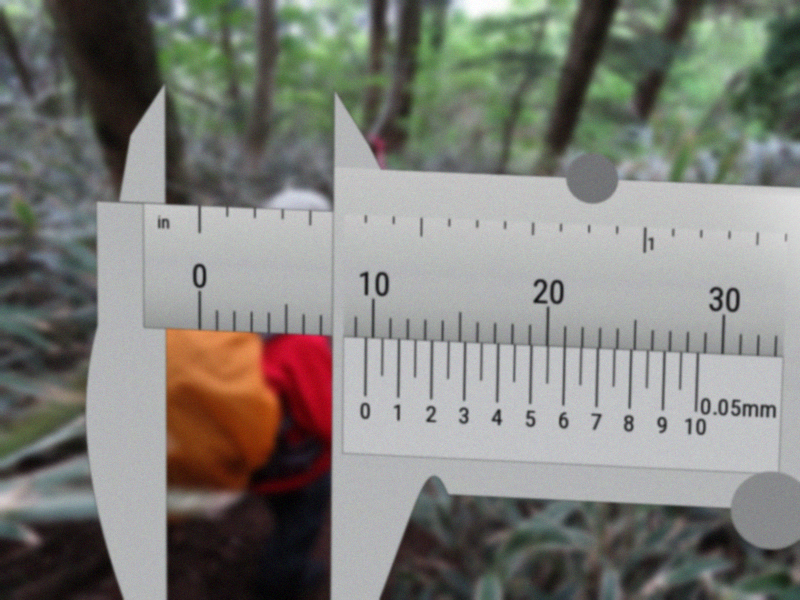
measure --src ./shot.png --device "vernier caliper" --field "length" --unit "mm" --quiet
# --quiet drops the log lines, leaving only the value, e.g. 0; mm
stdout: 9.6; mm
